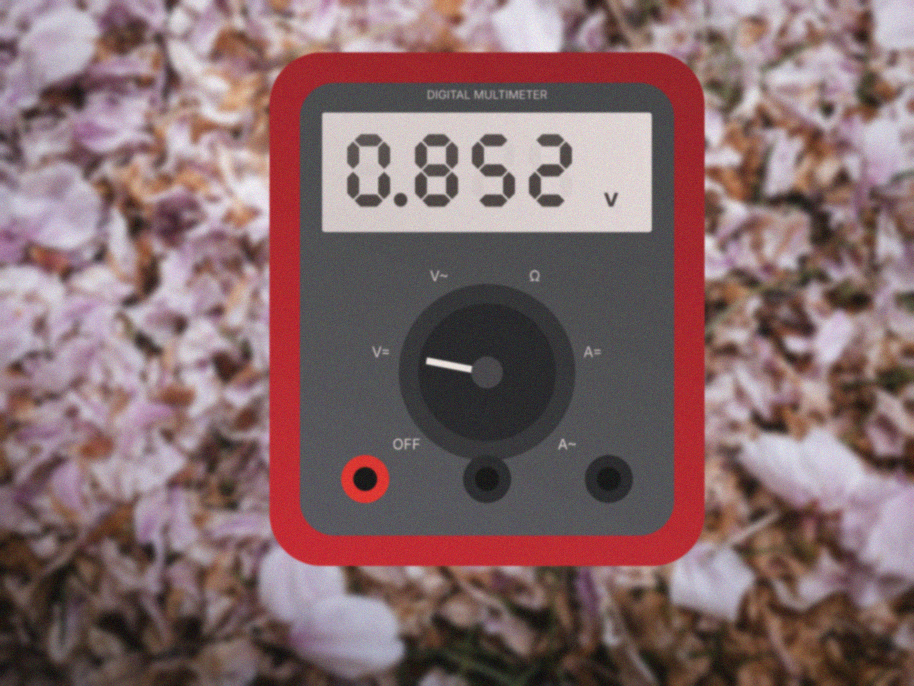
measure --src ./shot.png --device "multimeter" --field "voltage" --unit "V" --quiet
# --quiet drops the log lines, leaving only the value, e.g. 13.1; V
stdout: 0.852; V
